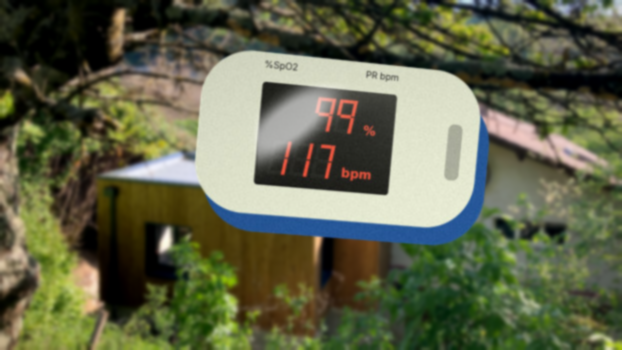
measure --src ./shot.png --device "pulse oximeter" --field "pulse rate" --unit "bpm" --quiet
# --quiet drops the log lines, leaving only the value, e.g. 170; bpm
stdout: 117; bpm
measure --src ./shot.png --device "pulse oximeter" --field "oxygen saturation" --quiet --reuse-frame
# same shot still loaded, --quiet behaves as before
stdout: 99; %
